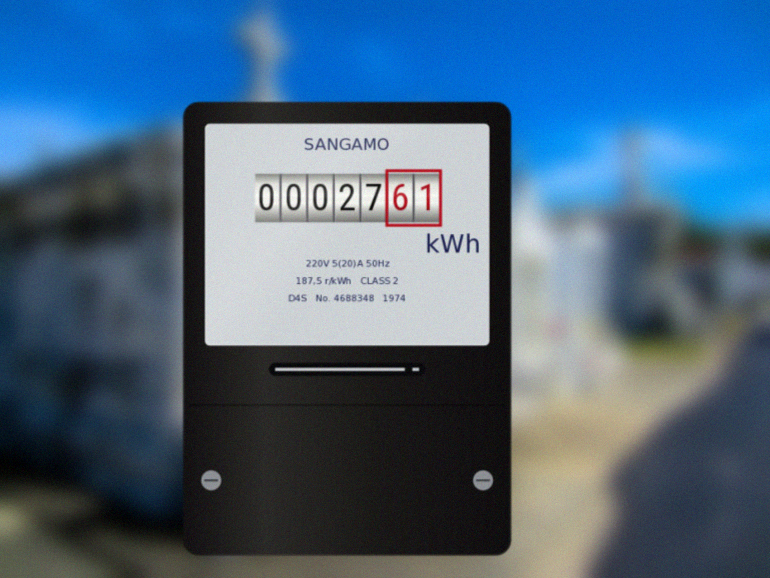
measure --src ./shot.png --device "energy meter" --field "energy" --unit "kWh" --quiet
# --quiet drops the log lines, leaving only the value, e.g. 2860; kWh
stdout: 27.61; kWh
